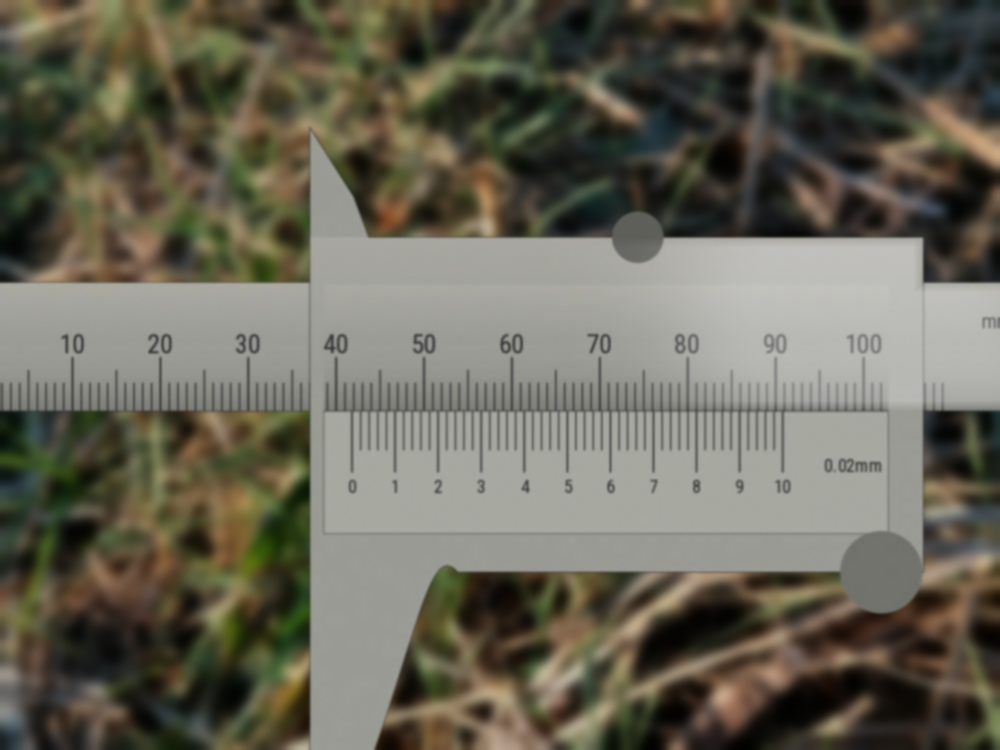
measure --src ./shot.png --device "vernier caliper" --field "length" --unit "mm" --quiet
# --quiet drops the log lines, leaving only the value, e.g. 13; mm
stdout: 41.8; mm
